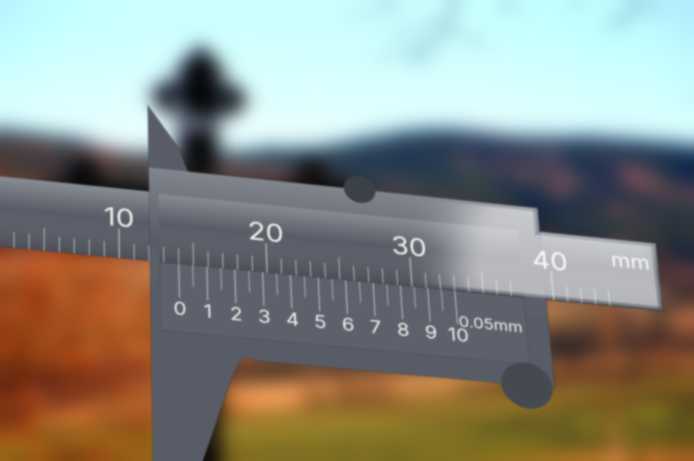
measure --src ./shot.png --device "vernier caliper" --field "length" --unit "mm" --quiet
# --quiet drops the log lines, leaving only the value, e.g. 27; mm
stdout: 14.0; mm
